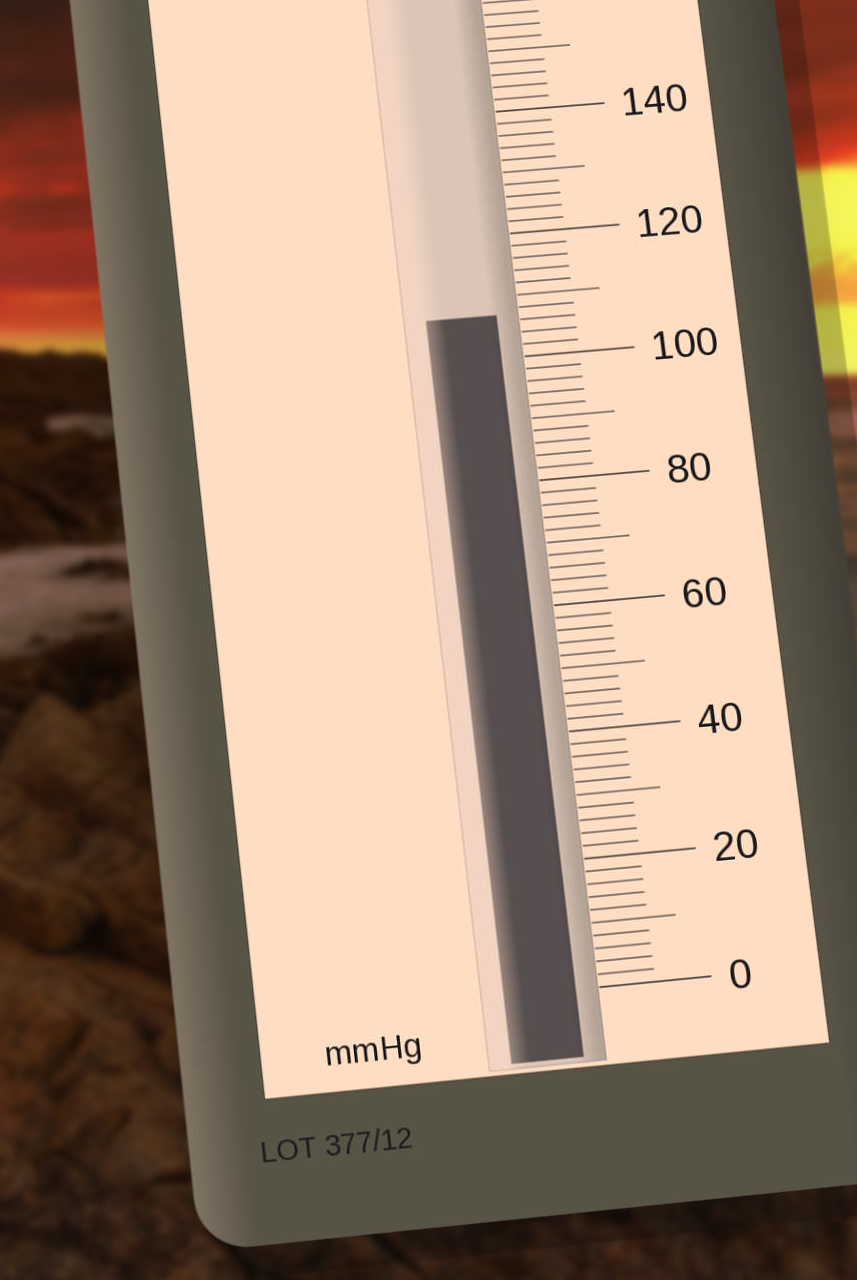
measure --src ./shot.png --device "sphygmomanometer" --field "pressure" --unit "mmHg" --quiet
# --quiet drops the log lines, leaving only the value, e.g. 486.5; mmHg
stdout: 107; mmHg
